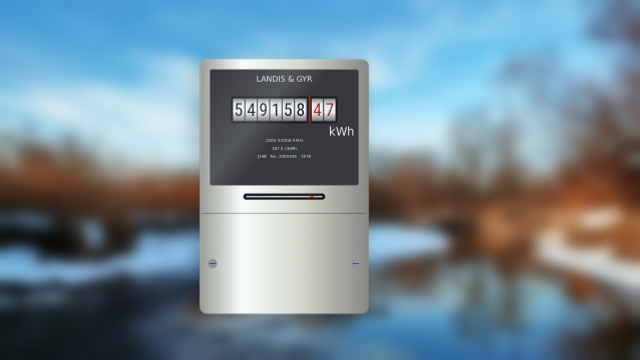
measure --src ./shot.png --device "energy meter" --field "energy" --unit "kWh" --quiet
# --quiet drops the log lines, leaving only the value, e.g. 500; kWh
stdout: 549158.47; kWh
